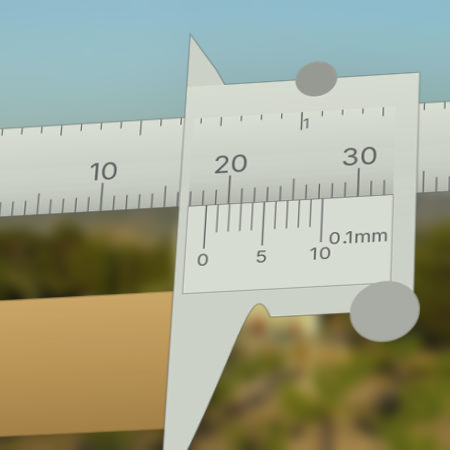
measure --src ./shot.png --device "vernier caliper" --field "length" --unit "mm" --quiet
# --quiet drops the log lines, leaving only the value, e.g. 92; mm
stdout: 18.3; mm
